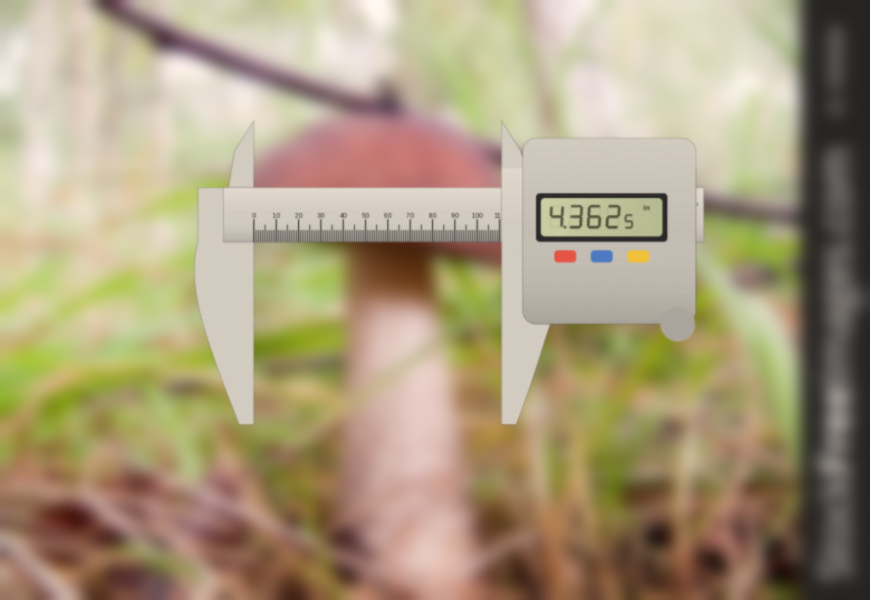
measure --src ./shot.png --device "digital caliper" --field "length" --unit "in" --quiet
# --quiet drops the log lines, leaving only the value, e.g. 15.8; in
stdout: 4.3625; in
